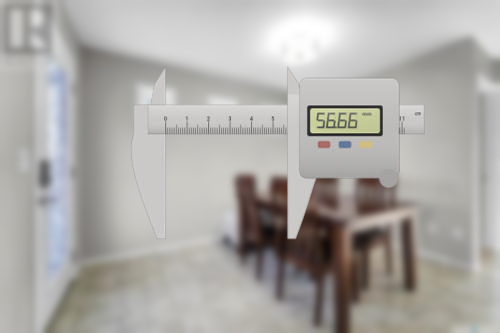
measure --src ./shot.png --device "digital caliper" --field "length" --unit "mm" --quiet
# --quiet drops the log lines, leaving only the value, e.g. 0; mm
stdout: 56.66; mm
